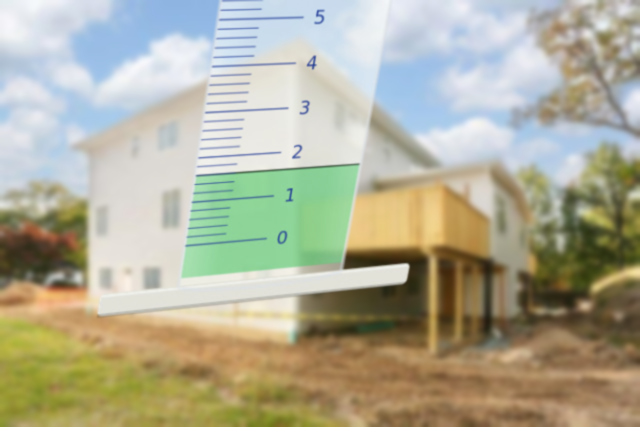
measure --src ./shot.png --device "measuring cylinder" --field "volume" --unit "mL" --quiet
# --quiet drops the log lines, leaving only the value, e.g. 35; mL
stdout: 1.6; mL
